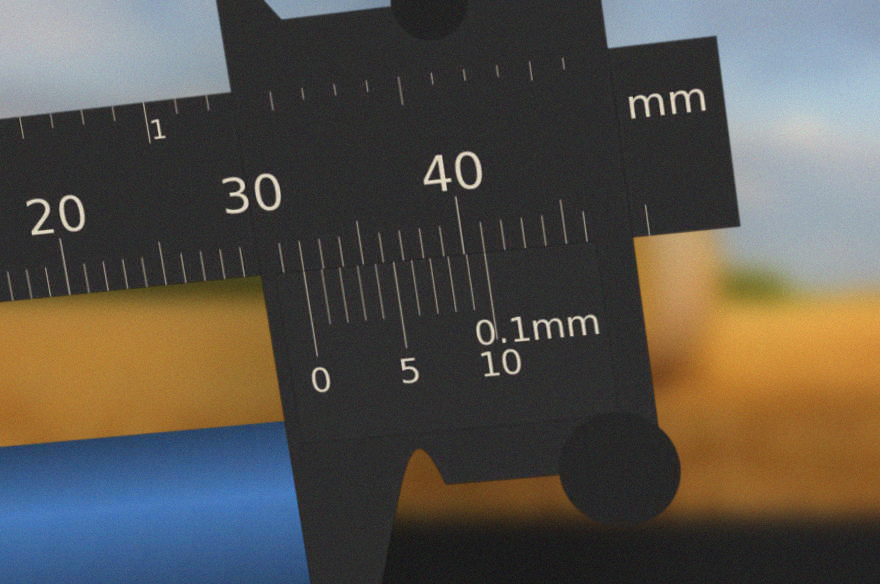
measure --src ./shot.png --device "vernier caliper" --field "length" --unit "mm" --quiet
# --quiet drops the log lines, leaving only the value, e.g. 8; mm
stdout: 32.0; mm
